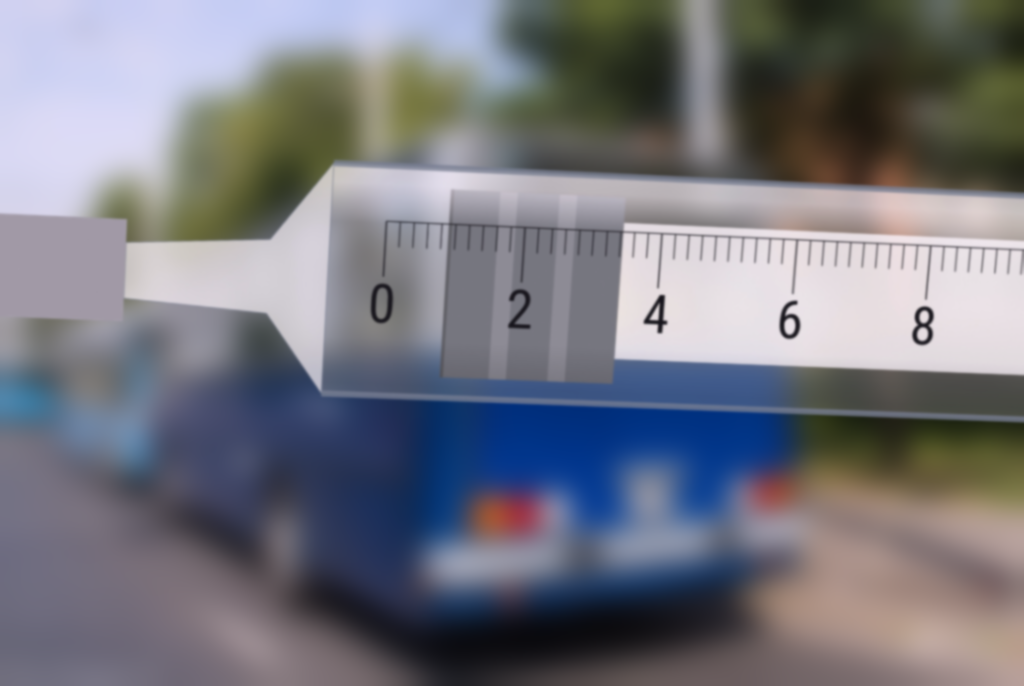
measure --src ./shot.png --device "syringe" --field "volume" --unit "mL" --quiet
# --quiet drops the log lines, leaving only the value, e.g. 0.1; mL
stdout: 0.9; mL
